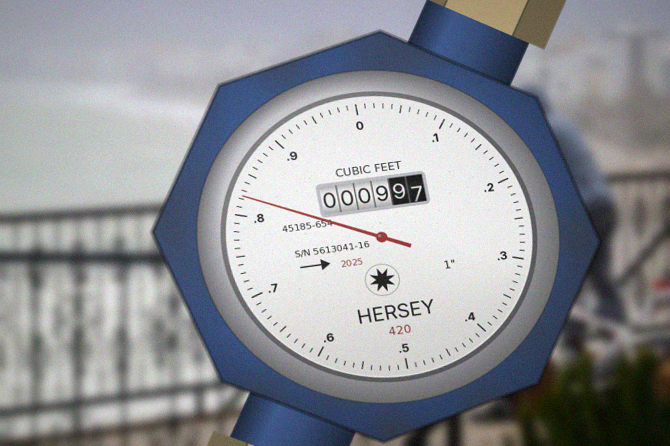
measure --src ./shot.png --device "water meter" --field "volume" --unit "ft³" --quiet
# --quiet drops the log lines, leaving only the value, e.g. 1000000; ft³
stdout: 996.82; ft³
